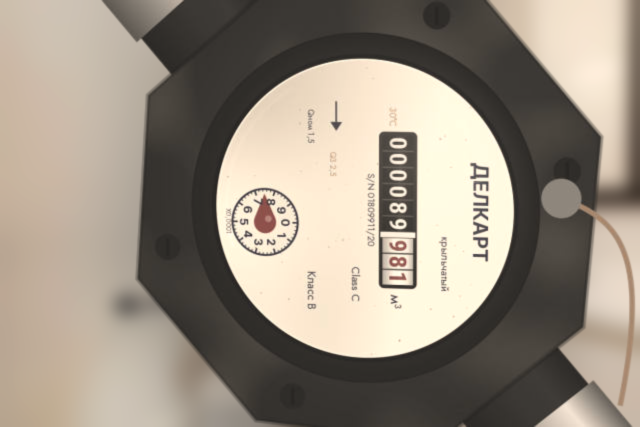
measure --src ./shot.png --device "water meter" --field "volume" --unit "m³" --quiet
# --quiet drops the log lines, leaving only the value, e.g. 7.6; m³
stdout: 89.9817; m³
